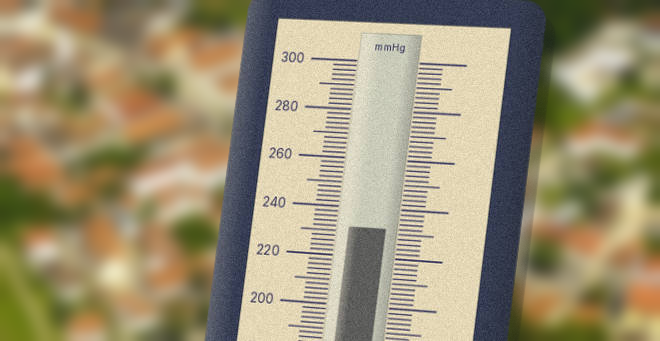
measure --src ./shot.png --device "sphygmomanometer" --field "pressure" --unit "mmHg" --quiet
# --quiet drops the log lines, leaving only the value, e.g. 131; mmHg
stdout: 232; mmHg
